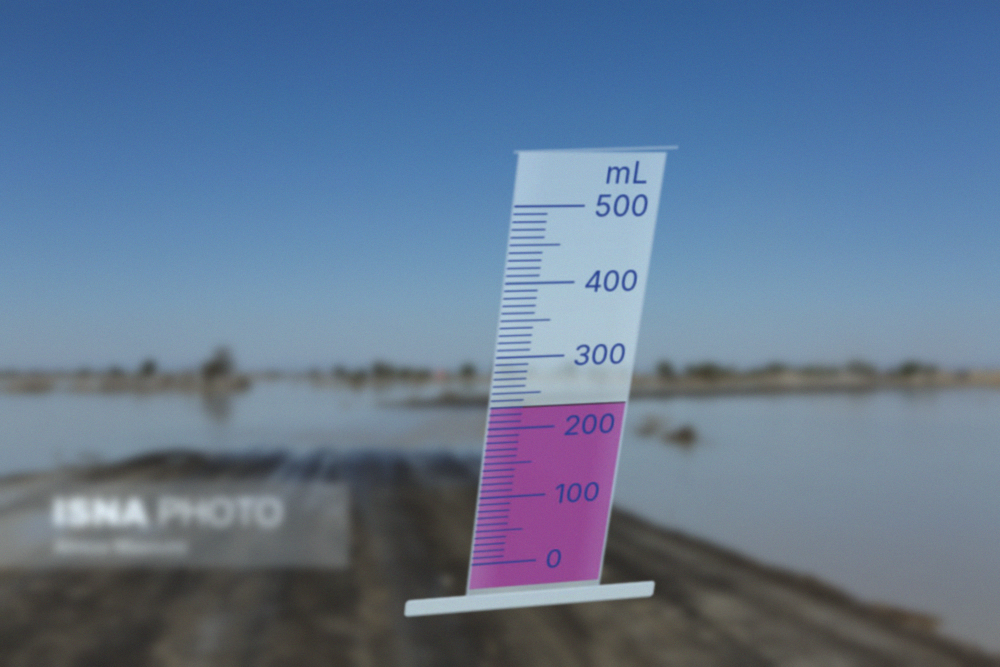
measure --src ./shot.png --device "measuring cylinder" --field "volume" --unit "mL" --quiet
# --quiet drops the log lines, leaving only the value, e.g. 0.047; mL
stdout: 230; mL
